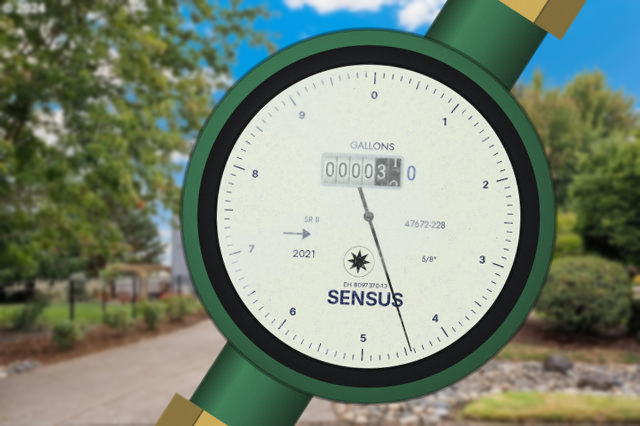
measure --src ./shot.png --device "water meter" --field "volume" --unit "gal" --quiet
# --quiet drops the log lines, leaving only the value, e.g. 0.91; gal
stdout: 314.4; gal
